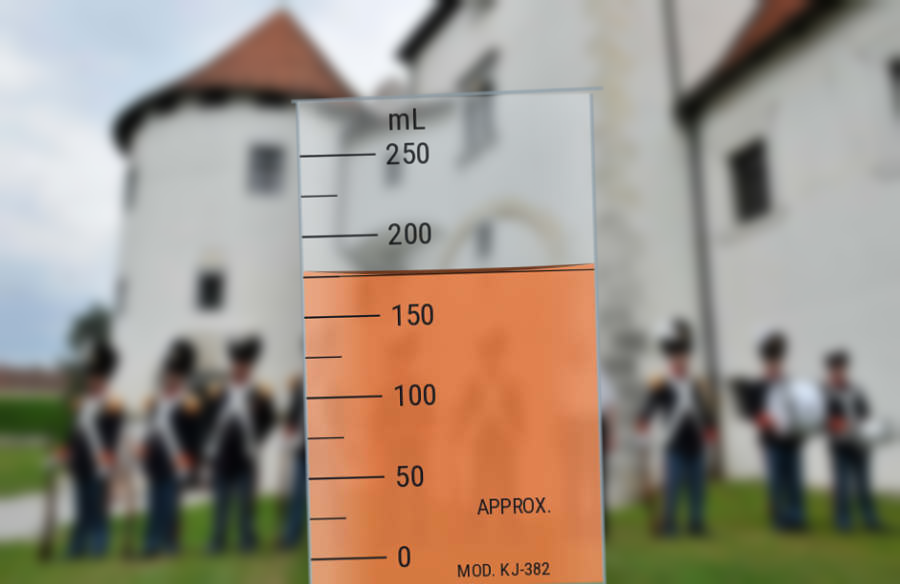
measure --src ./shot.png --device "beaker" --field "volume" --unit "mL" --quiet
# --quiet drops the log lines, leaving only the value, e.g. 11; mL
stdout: 175; mL
